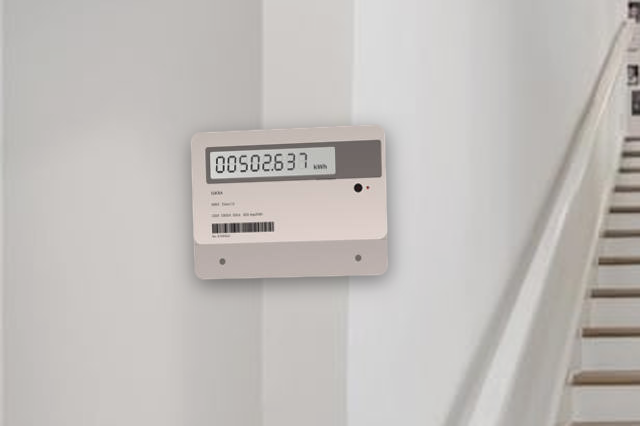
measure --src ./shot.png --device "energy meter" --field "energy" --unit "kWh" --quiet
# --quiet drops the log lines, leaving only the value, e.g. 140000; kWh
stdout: 502.637; kWh
